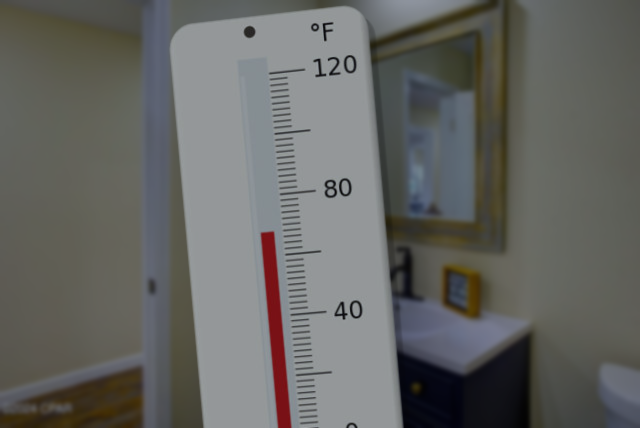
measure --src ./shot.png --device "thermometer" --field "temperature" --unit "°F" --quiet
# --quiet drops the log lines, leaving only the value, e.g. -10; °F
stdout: 68; °F
